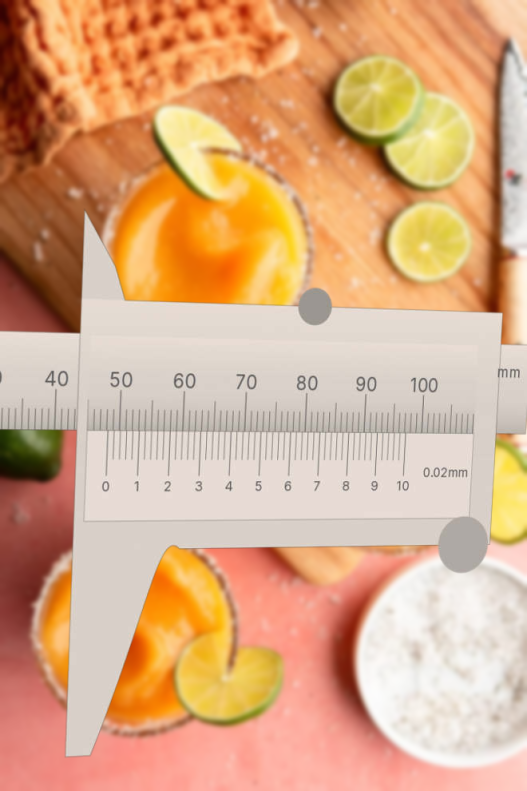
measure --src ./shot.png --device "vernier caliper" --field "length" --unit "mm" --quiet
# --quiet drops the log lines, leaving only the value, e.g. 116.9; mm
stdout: 48.2; mm
